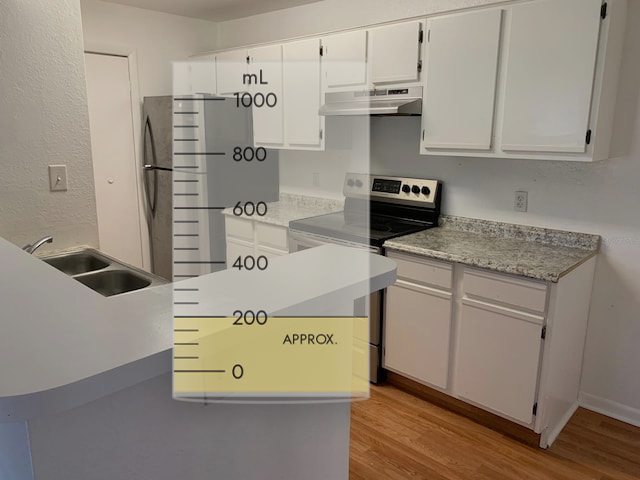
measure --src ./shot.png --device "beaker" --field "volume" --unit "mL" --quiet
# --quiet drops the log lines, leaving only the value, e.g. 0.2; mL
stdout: 200; mL
